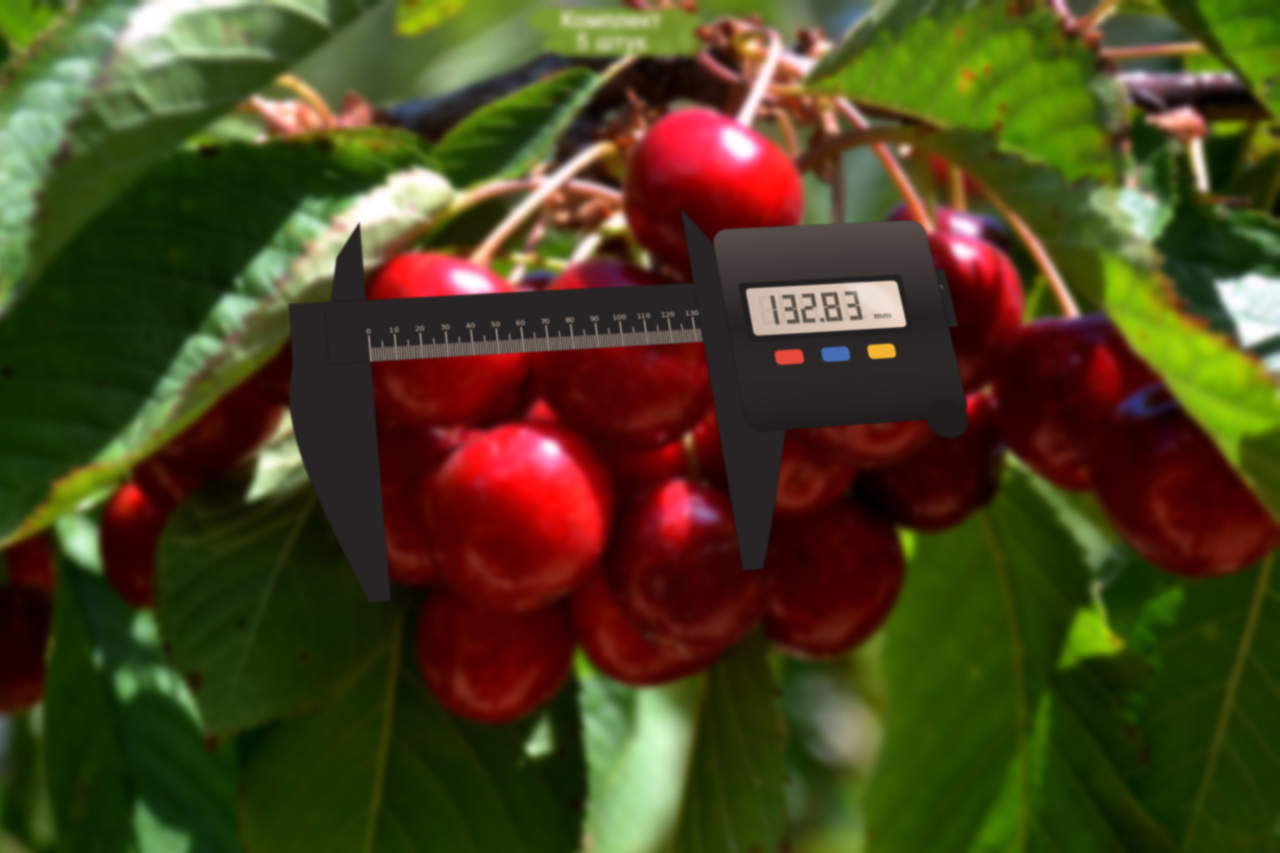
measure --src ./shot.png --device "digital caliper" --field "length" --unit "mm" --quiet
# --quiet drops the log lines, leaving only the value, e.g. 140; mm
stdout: 132.83; mm
